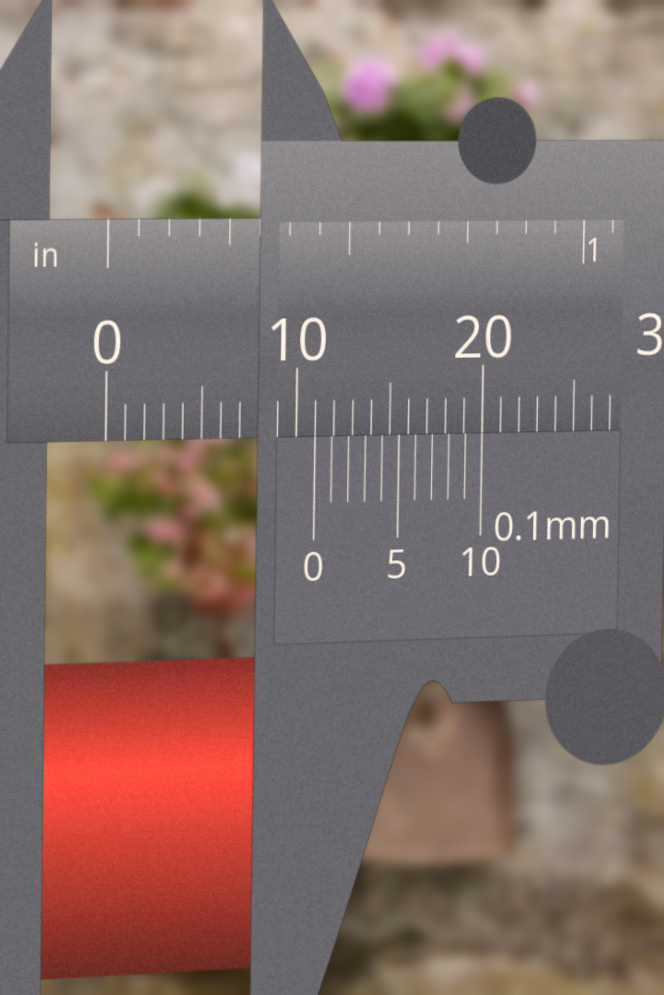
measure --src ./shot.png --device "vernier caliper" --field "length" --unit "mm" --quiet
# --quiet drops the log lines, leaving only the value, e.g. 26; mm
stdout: 11.0; mm
